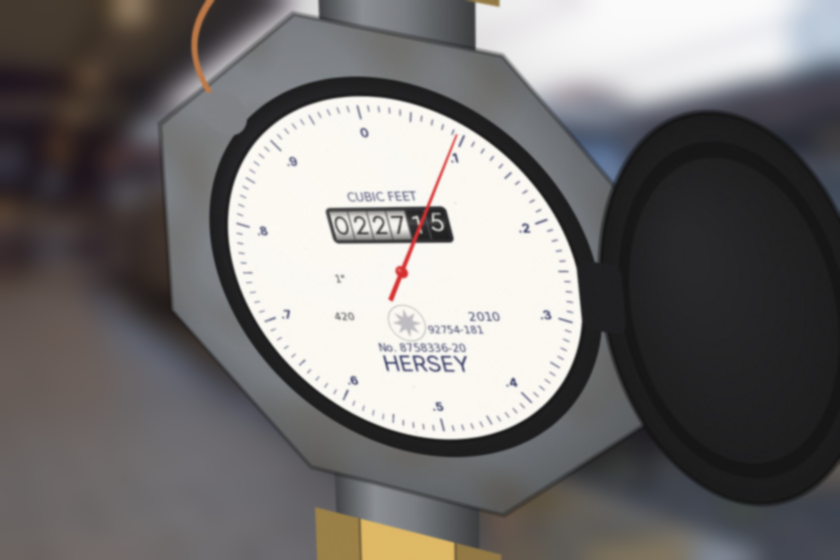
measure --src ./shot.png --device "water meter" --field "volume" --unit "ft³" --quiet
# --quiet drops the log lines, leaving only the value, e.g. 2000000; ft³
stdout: 22715.09; ft³
